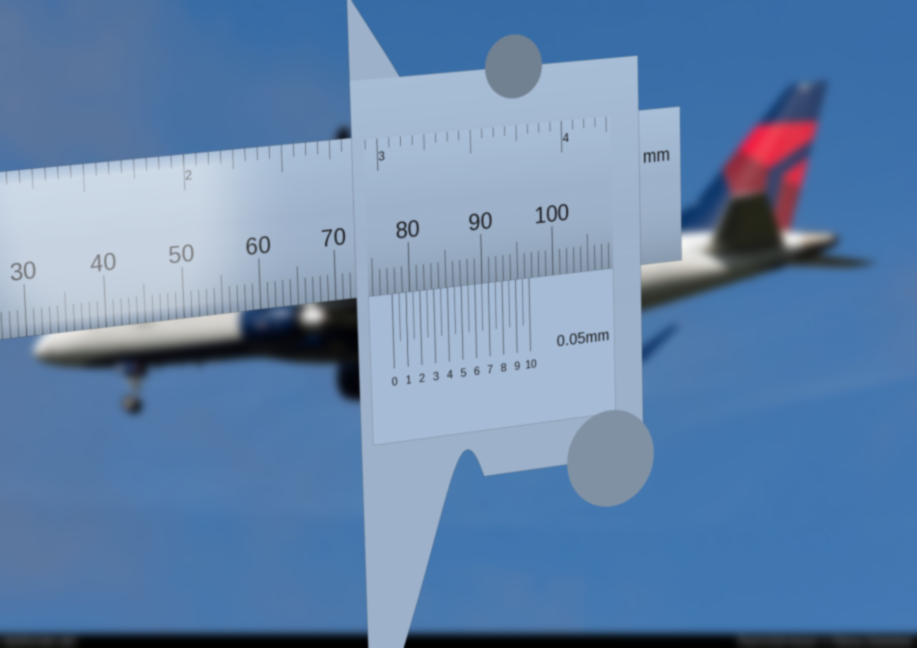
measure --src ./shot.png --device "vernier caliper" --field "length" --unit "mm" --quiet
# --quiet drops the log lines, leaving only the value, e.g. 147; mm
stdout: 77.6; mm
